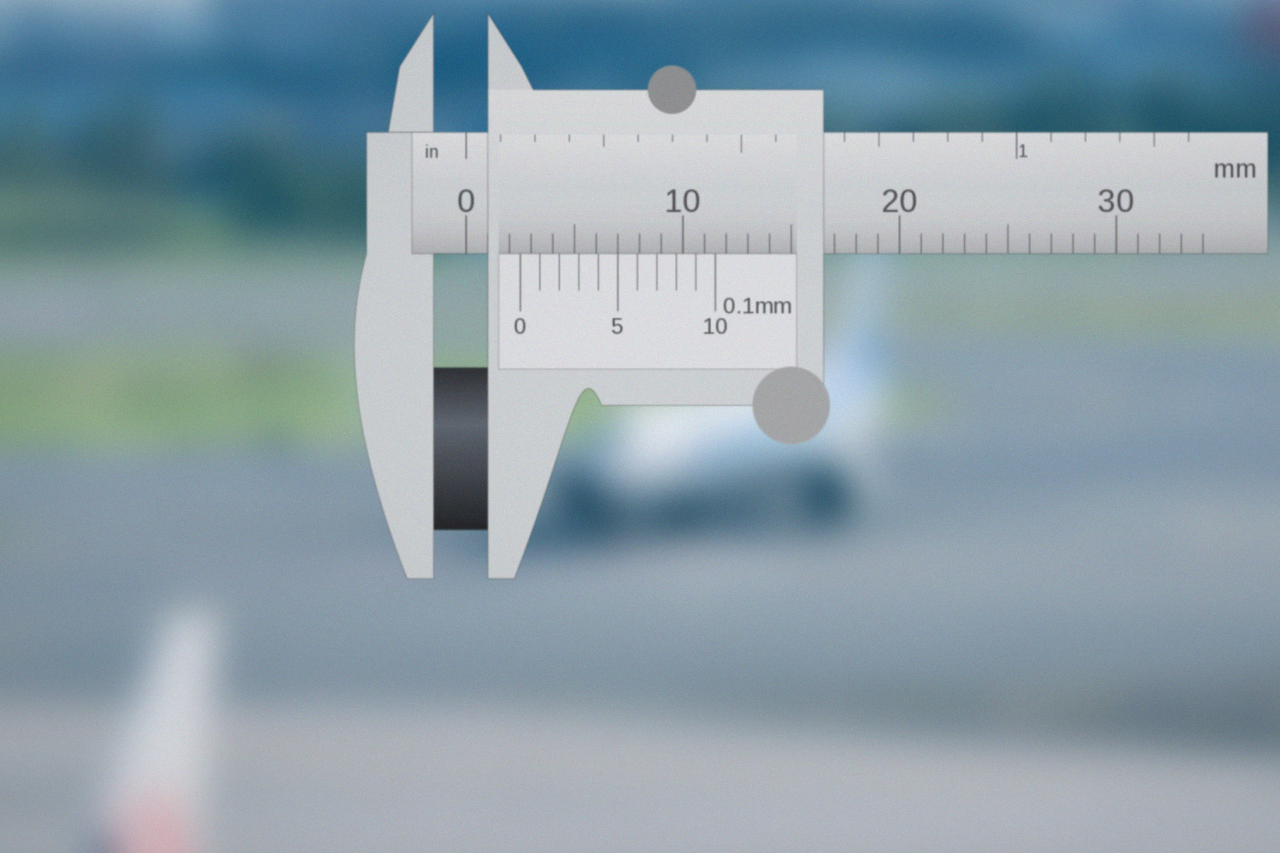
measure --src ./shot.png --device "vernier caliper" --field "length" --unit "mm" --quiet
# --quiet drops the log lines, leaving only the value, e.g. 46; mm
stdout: 2.5; mm
